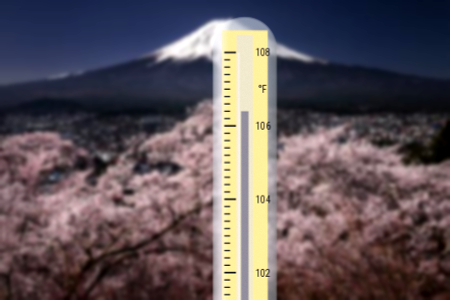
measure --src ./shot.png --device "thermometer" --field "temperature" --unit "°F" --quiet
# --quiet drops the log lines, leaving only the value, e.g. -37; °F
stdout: 106.4; °F
